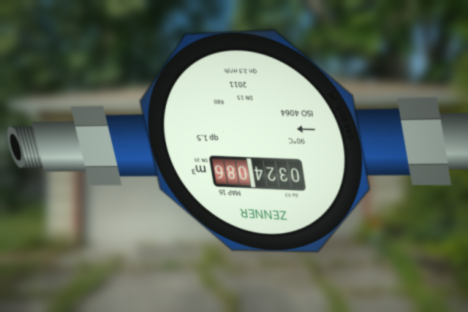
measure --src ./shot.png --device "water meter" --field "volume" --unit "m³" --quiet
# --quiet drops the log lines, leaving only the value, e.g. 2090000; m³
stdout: 324.086; m³
